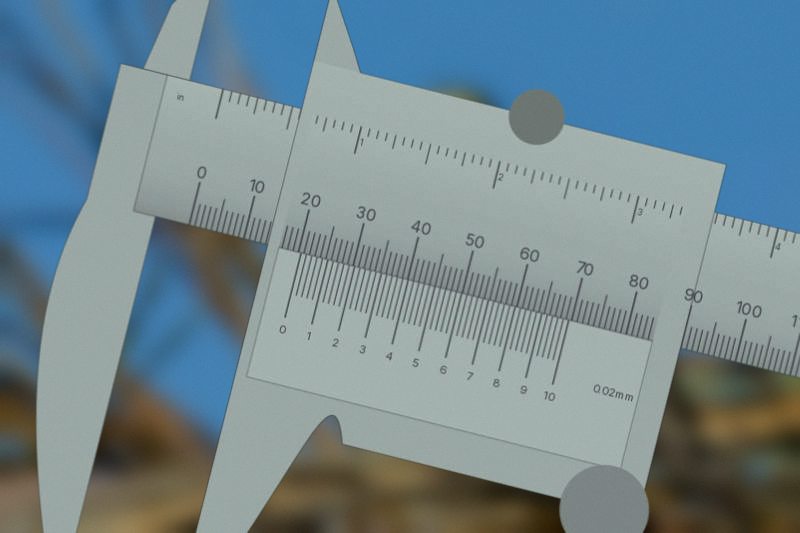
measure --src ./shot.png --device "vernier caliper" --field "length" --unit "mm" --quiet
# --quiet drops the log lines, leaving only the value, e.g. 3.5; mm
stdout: 20.5; mm
